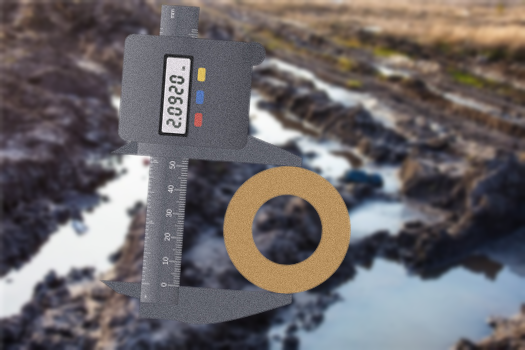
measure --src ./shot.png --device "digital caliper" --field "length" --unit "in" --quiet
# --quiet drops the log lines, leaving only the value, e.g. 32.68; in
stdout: 2.0920; in
